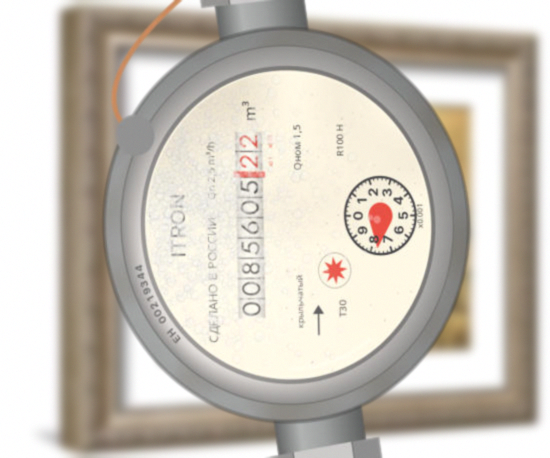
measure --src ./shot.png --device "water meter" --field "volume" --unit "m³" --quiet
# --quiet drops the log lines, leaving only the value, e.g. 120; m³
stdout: 85605.227; m³
